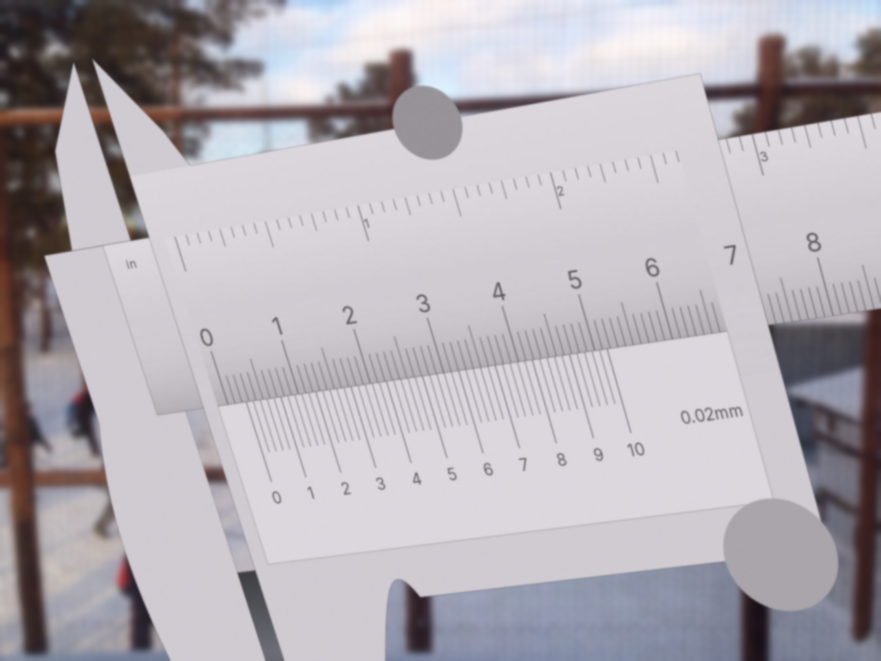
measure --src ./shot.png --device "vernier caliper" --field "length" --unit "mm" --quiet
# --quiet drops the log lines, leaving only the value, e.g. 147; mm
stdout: 2.6; mm
